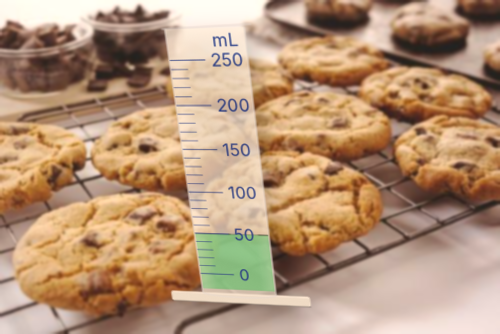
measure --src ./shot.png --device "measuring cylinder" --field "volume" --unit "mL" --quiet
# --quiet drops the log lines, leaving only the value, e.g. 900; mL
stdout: 50; mL
